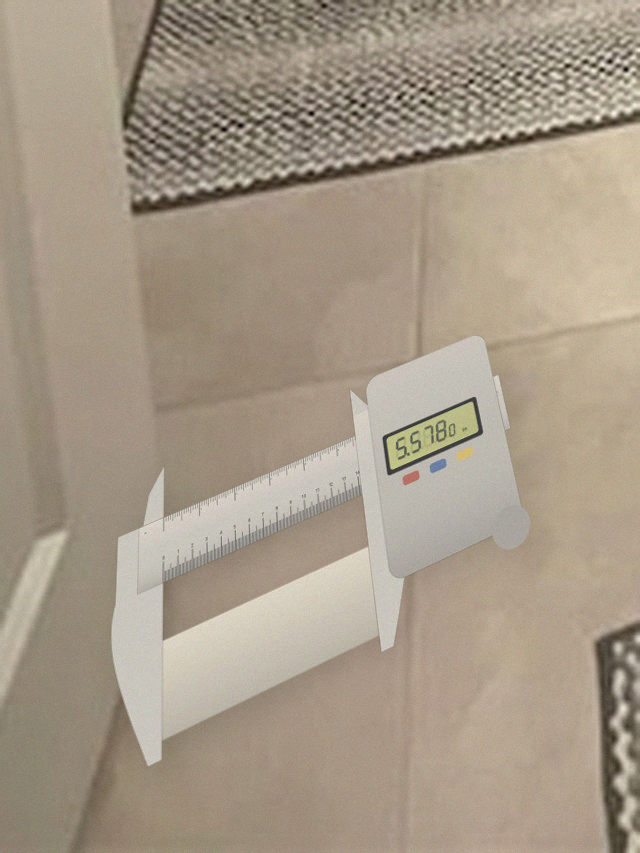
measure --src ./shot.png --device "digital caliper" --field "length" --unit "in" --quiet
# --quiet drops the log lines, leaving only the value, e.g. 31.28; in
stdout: 5.5780; in
